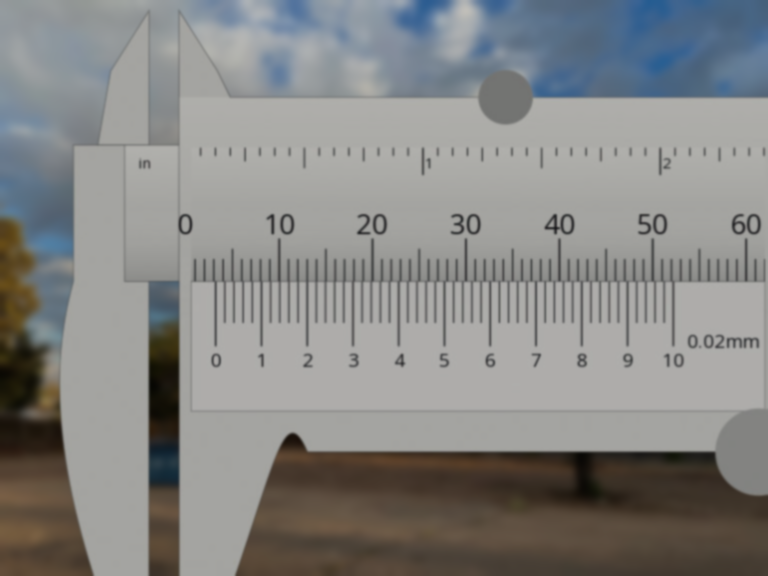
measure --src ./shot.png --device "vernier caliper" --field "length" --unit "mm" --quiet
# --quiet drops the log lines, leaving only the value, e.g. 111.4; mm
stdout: 3.2; mm
